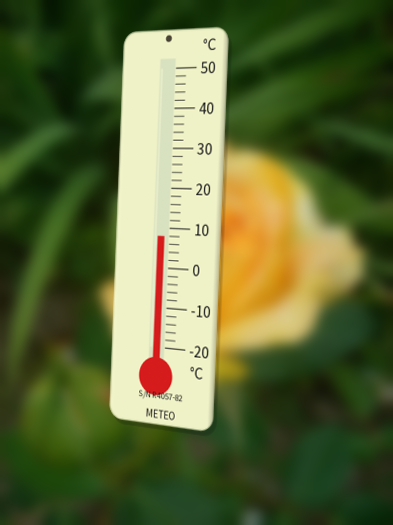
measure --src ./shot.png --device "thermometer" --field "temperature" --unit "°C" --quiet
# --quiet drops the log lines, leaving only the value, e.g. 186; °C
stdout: 8; °C
